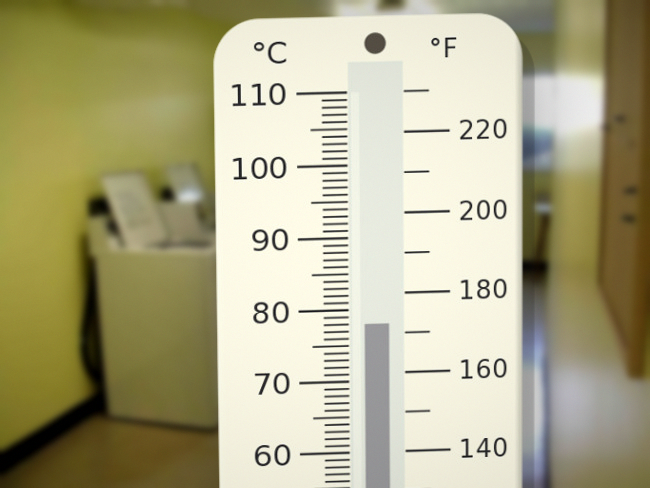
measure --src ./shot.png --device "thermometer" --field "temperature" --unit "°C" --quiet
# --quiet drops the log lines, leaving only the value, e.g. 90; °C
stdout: 78; °C
